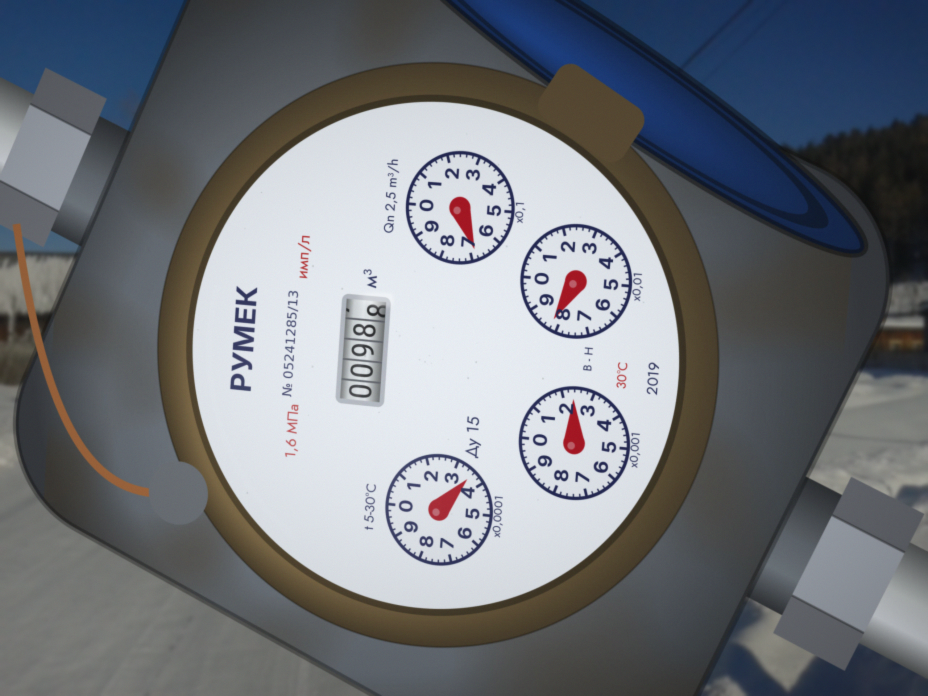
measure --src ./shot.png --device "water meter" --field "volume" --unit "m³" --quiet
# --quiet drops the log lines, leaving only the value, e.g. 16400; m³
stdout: 987.6823; m³
